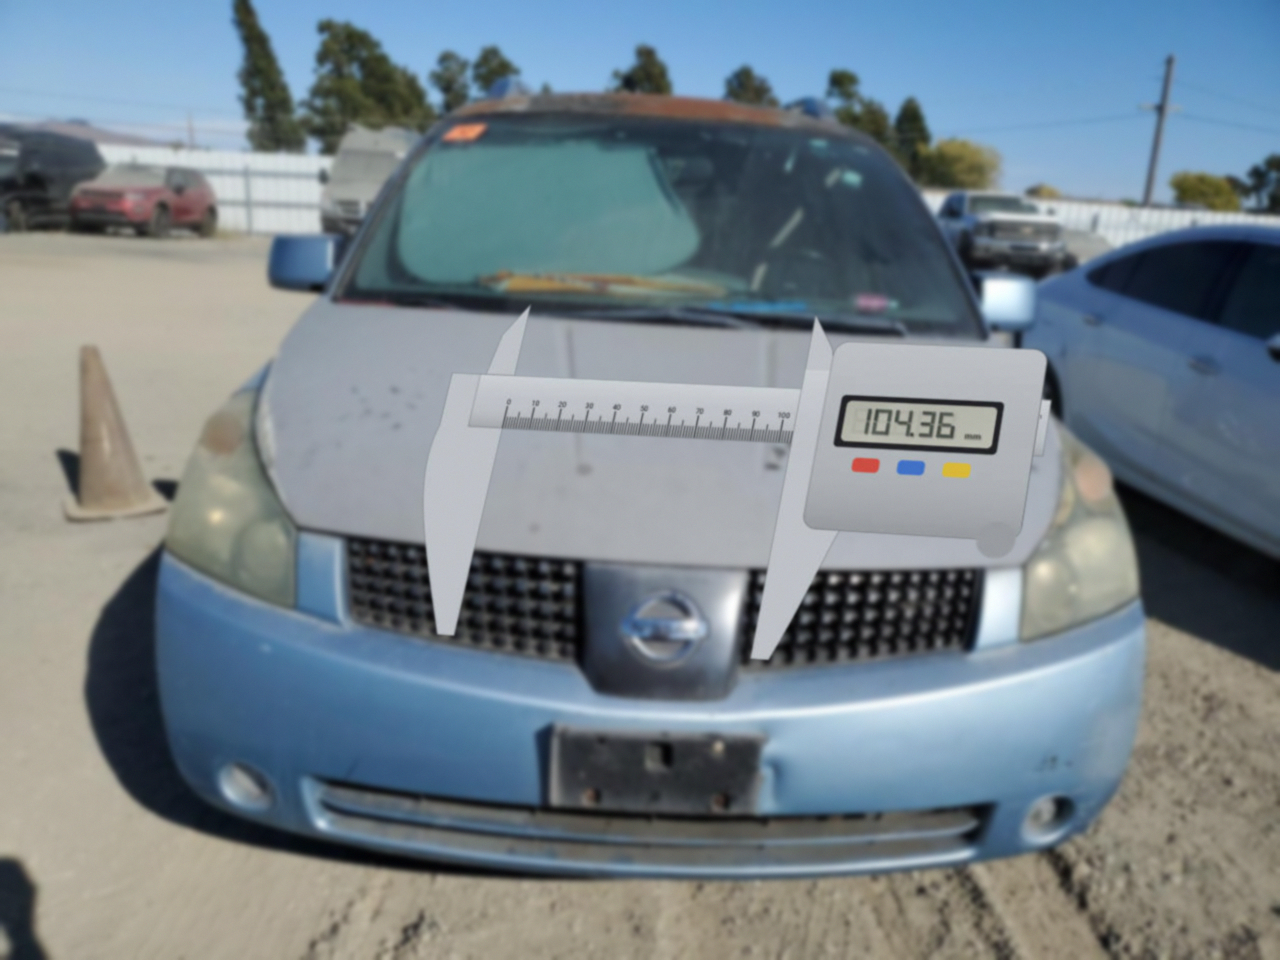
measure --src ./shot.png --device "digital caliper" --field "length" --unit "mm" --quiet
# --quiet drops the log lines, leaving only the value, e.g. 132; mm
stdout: 104.36; mm
